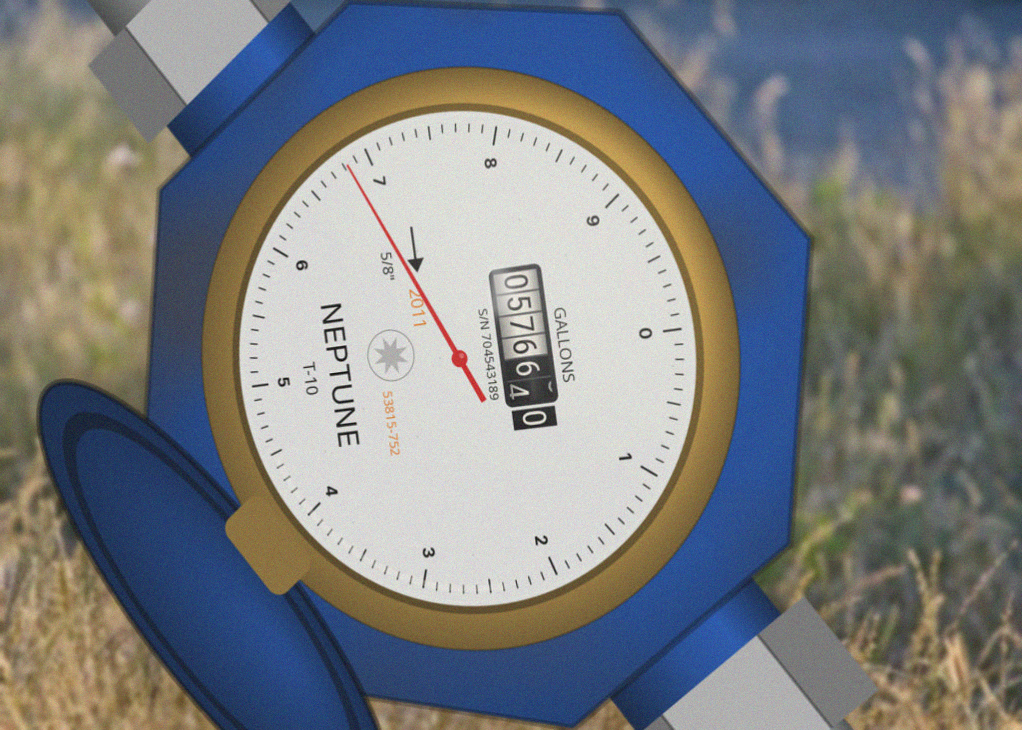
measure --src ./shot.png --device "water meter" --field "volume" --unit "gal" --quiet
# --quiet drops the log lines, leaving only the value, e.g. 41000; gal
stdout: 576636.8; gal
